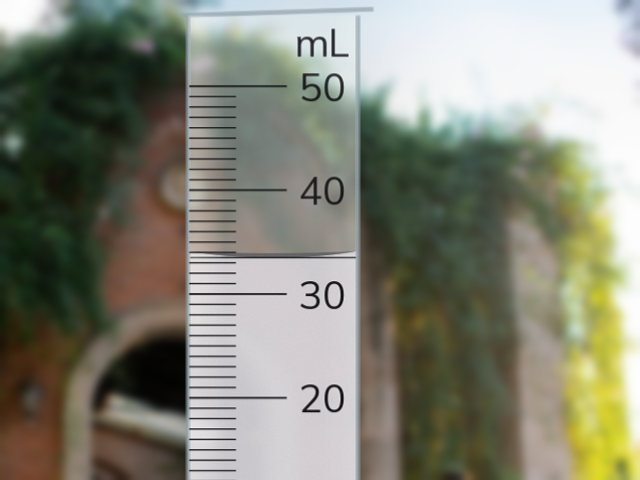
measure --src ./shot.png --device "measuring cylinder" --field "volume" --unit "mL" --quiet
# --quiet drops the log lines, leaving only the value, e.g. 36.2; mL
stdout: 33.5; mL
